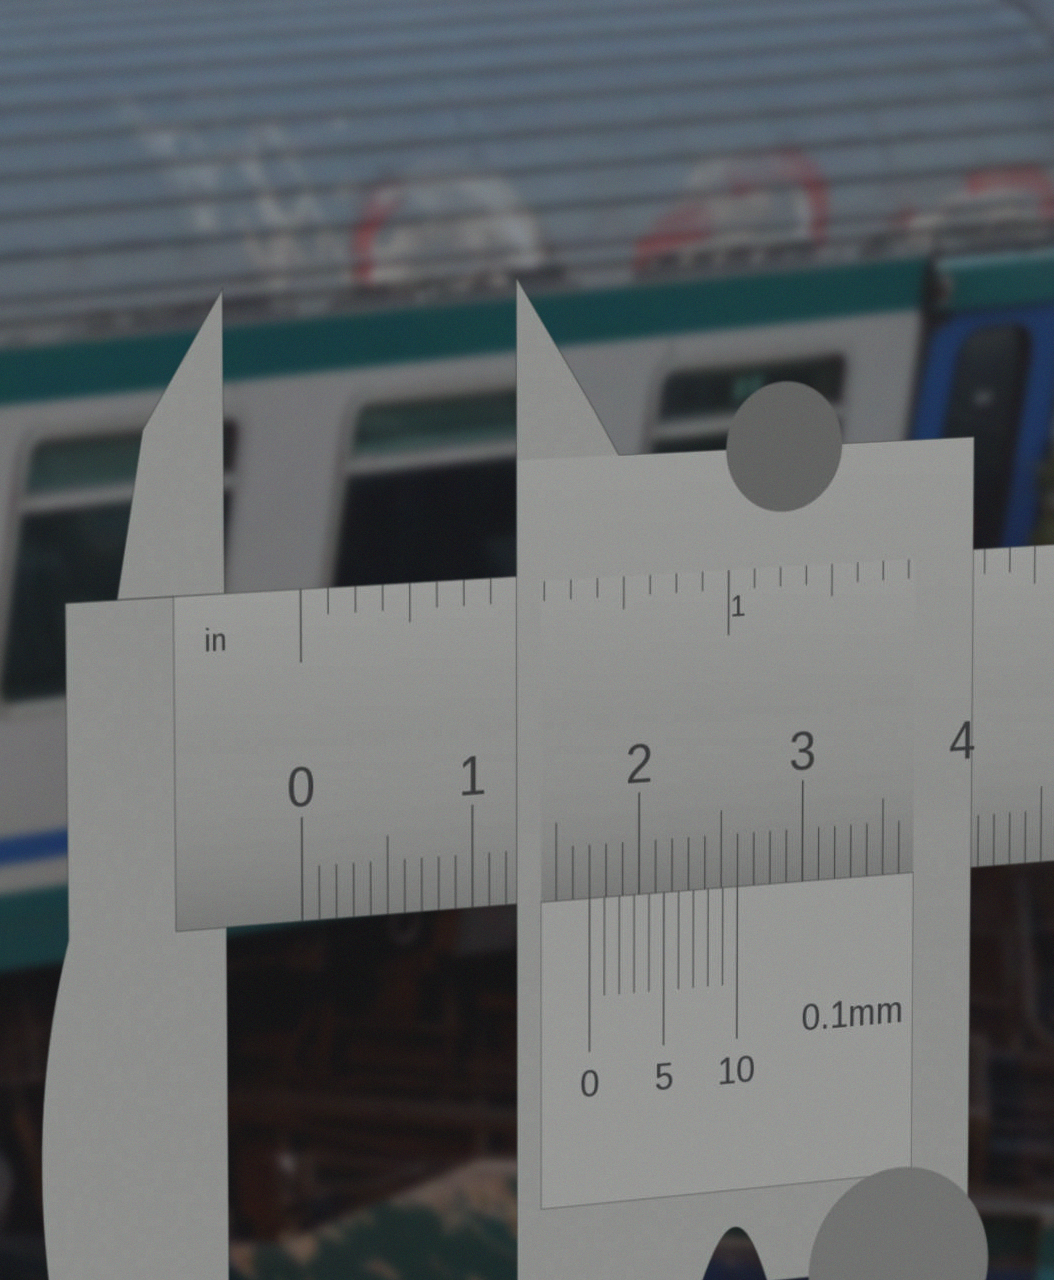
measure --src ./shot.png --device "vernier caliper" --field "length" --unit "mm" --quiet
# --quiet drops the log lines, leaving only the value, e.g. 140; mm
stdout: 17.0; mm
